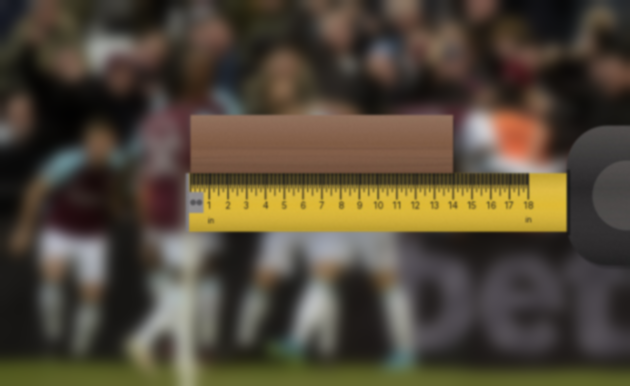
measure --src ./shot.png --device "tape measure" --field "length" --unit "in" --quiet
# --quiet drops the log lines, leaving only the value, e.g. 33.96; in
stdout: 14; in
